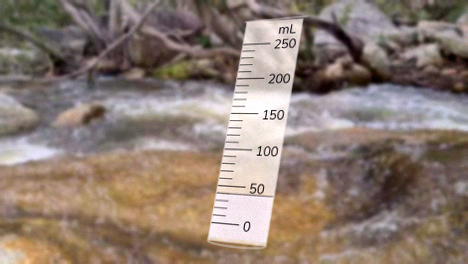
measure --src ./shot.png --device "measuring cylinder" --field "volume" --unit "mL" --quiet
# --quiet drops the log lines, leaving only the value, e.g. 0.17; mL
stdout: 40; mL
